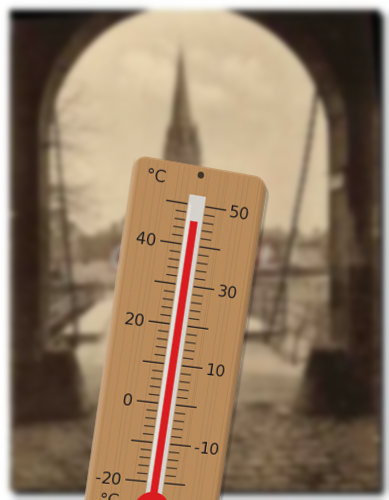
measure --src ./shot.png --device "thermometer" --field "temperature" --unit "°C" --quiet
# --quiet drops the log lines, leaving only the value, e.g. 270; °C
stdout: 46; °C
